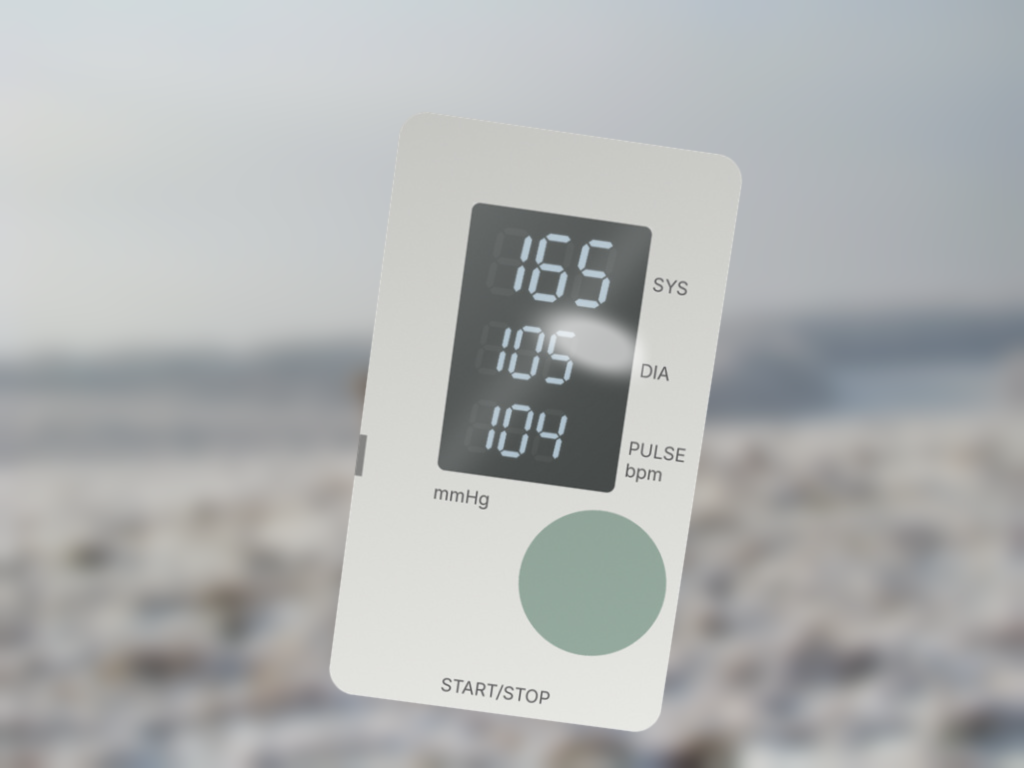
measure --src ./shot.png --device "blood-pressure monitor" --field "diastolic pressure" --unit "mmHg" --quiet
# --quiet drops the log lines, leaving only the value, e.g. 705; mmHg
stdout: 105; mmHg
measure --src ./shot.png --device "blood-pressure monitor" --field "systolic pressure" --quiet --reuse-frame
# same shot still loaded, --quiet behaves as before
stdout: 165; mmHg
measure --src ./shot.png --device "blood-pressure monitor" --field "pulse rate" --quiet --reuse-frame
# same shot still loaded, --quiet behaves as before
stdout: 104; bpm
